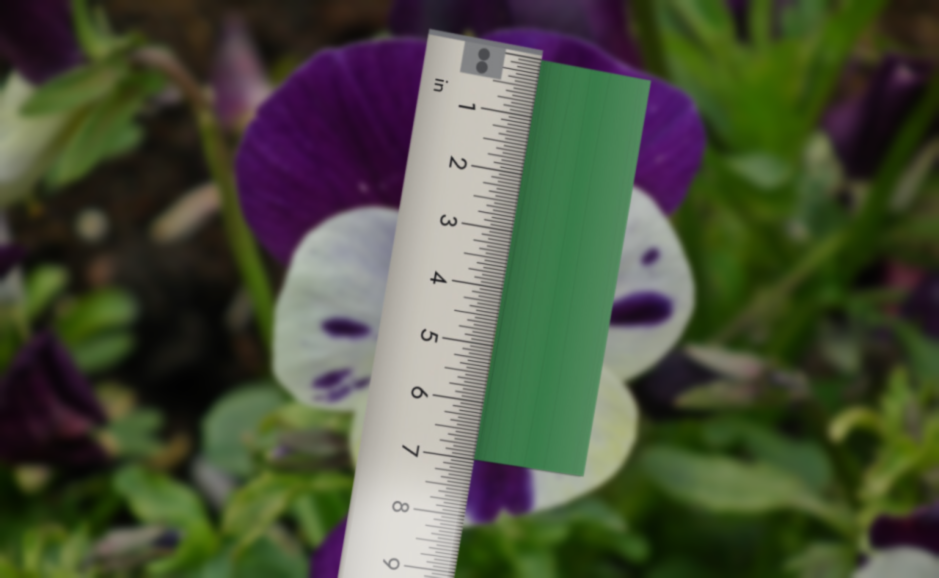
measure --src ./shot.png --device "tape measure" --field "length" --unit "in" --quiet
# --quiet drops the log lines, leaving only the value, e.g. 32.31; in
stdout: 7; in
